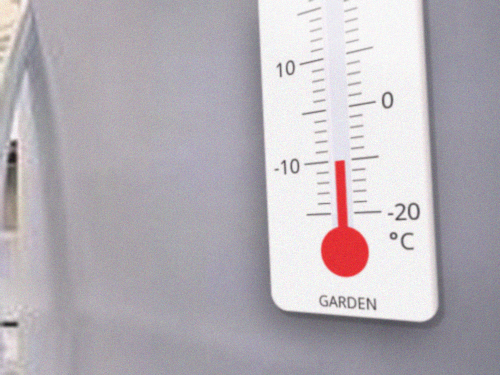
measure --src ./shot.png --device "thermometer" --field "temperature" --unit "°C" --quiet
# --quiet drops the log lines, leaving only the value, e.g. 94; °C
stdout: -10; °C
